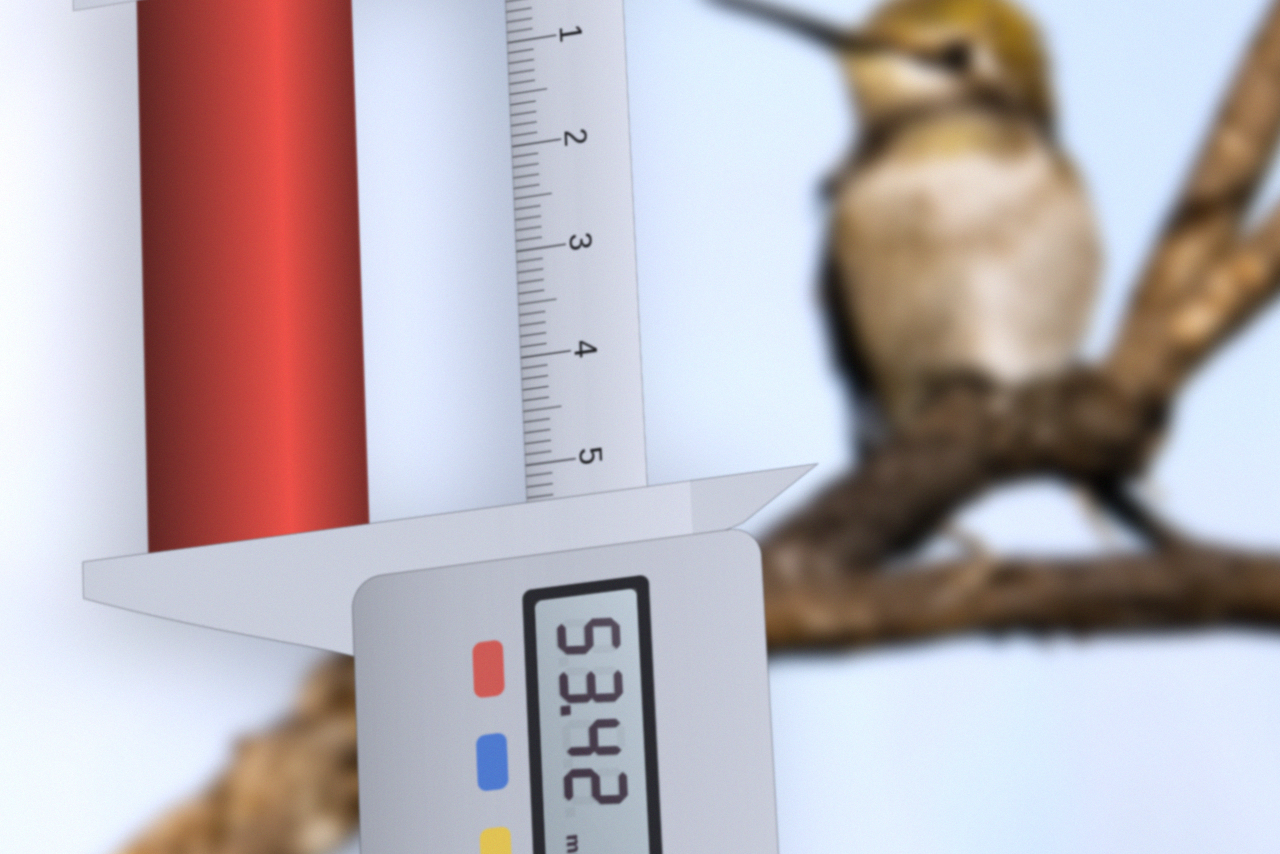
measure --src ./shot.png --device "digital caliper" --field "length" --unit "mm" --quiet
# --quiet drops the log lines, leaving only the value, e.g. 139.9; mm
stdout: 53.42; mm
